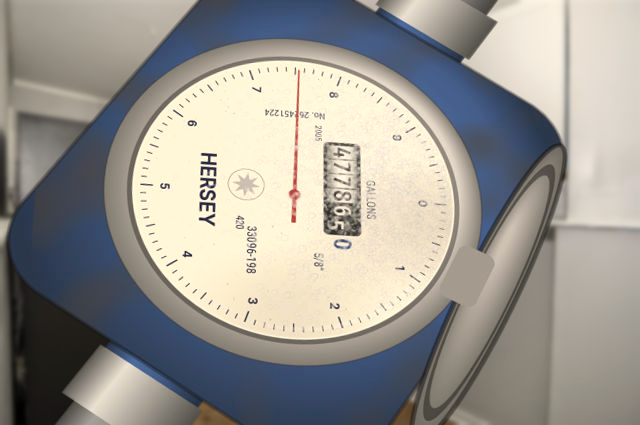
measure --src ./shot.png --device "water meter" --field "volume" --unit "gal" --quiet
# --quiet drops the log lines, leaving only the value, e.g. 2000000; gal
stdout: 4778647.5; gal
